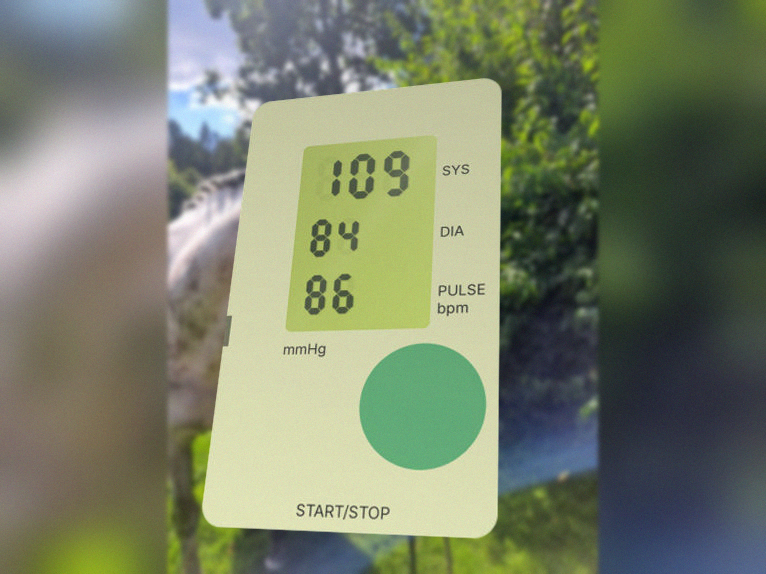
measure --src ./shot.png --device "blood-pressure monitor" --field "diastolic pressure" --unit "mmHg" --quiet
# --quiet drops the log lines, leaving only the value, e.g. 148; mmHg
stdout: 84; mmHg
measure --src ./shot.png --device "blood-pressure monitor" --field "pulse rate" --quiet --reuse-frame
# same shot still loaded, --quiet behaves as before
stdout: 86; bpm
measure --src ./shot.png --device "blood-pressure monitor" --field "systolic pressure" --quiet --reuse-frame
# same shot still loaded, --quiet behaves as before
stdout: 109; mmHg
